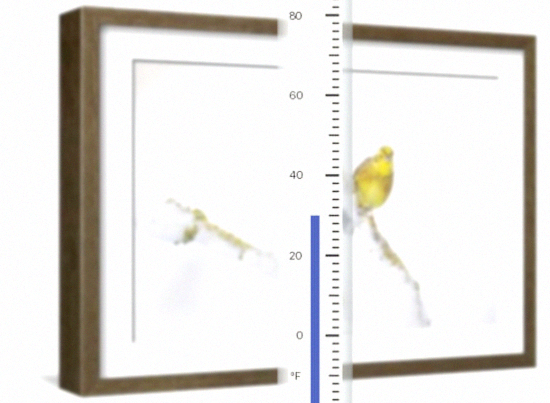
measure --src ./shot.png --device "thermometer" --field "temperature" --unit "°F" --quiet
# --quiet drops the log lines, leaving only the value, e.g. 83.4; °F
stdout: 30; °F
